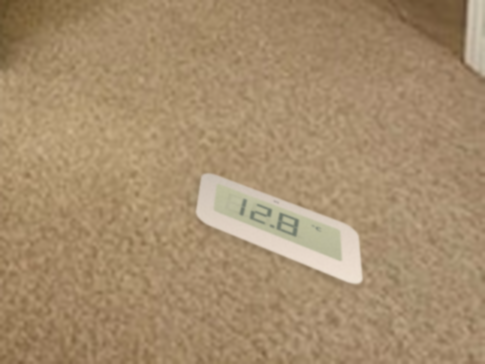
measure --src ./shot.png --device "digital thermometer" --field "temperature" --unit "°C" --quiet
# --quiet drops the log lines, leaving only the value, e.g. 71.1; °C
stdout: 12.8; °C
